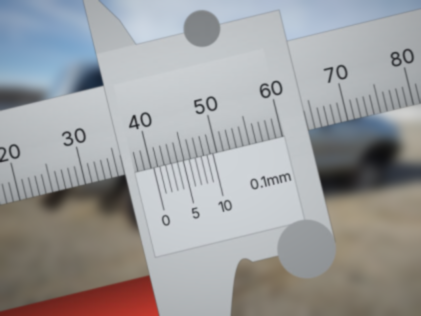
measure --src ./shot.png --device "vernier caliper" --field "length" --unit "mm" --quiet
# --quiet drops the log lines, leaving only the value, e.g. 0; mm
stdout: 40.4; mm
